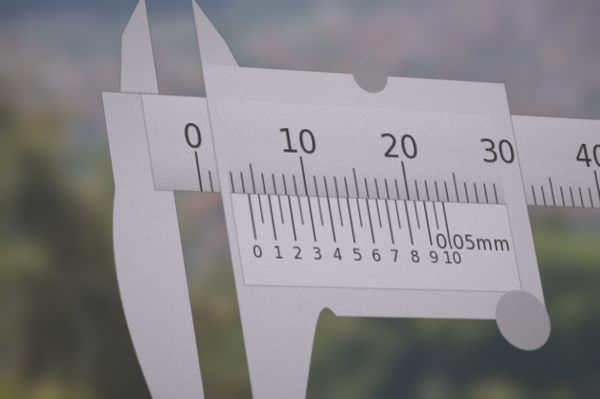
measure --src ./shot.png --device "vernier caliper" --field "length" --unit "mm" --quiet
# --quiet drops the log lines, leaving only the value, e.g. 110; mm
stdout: 4.4; mm
